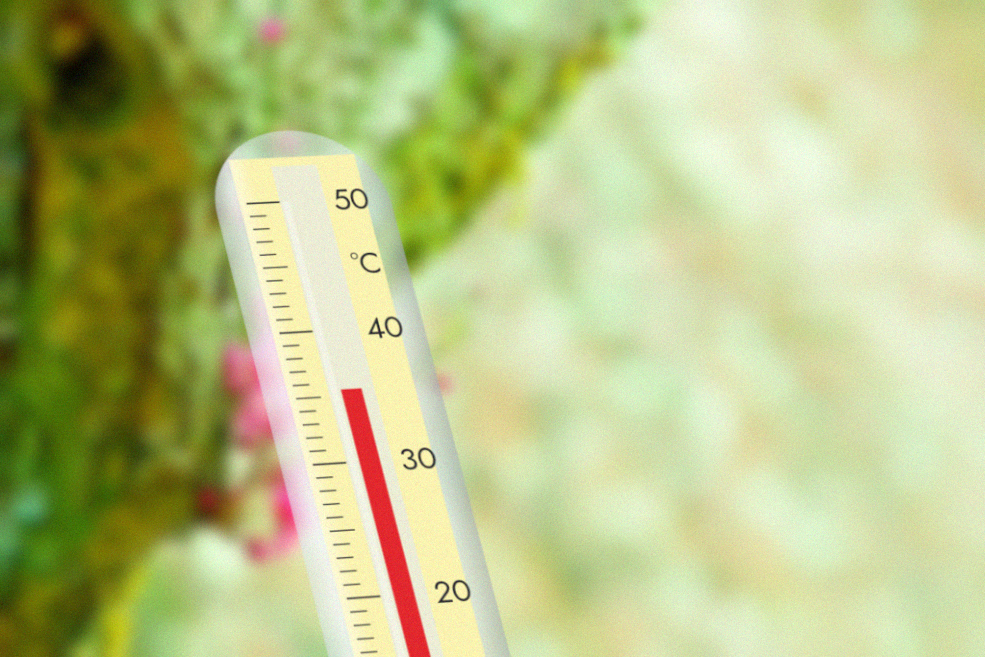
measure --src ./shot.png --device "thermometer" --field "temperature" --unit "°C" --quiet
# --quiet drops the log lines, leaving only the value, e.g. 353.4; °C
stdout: 35.5; °C
